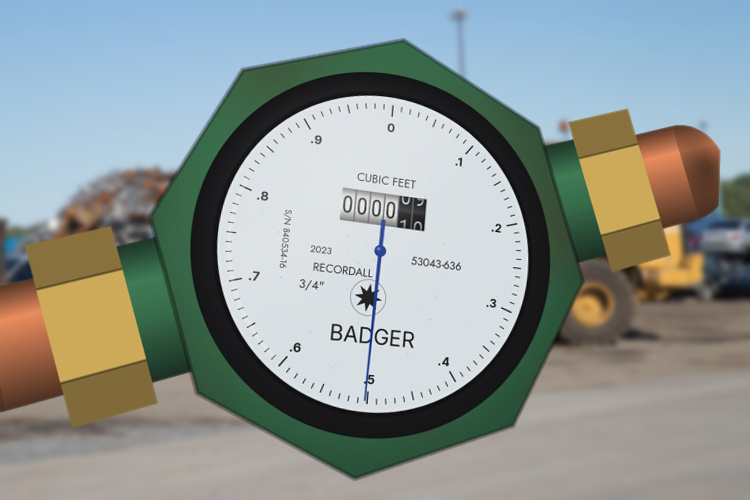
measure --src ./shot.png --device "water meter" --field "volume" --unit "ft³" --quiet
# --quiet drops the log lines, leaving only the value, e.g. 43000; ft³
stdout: 9.50; ft³
